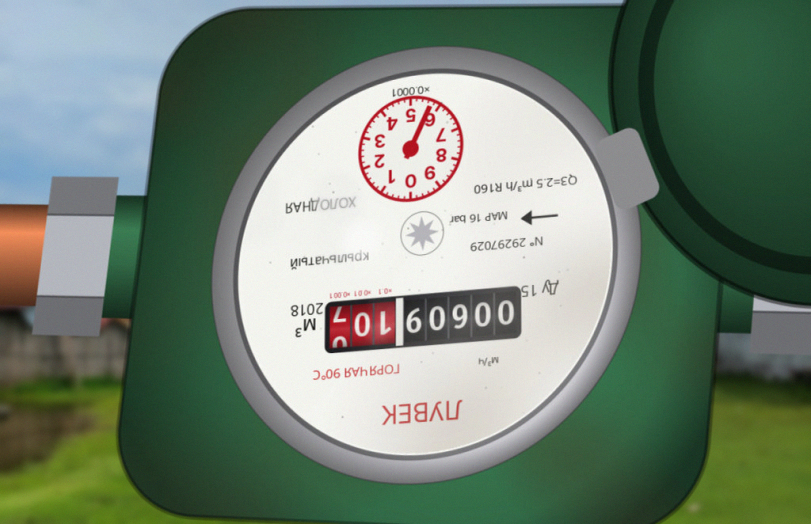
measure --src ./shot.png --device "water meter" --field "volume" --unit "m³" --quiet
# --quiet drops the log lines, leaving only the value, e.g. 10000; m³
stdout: 609.1065; m³
